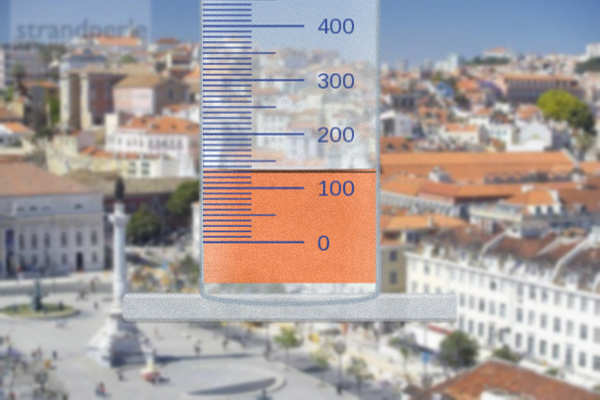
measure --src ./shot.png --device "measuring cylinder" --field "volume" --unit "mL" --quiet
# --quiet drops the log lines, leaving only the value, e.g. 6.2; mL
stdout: 130; mL
